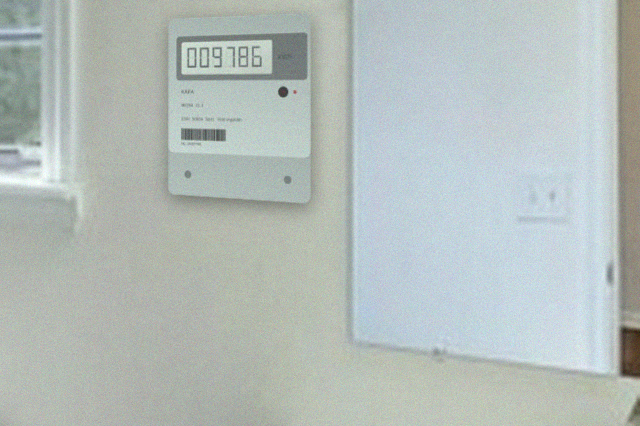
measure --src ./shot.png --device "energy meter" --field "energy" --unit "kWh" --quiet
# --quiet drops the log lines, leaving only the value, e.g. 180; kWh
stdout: 9786; kWh
